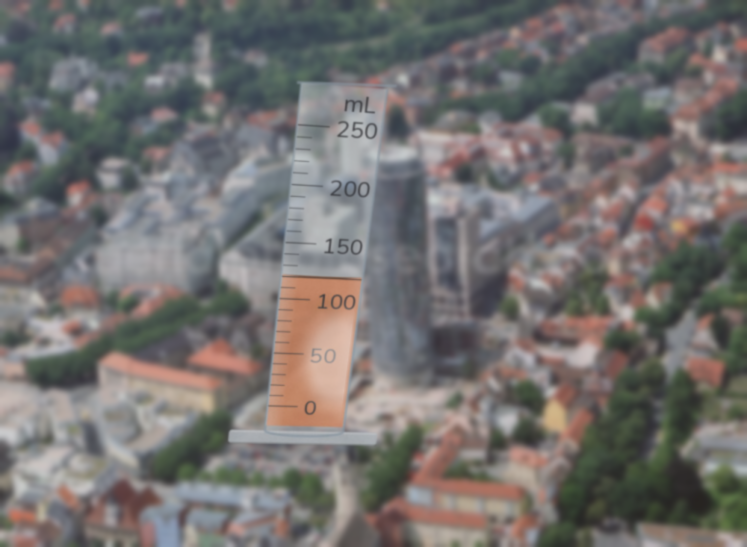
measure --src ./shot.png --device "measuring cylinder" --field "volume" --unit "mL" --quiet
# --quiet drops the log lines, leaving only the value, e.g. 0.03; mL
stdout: 120; mL
